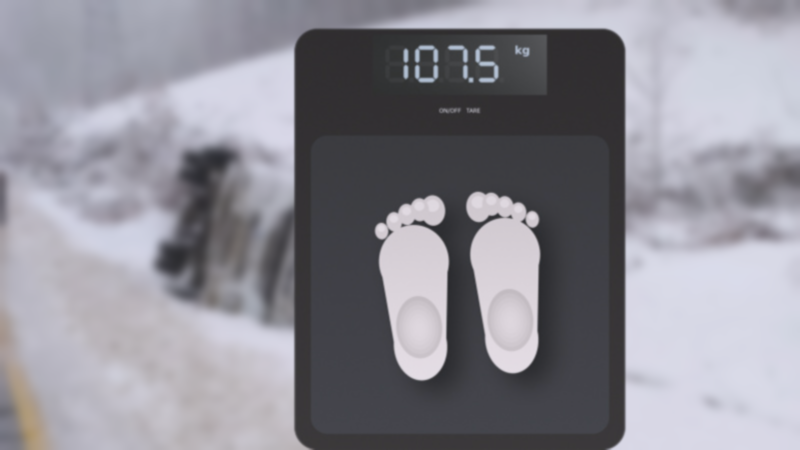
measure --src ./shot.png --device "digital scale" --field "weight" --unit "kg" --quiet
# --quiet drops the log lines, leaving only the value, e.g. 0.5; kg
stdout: 107.5; kg
